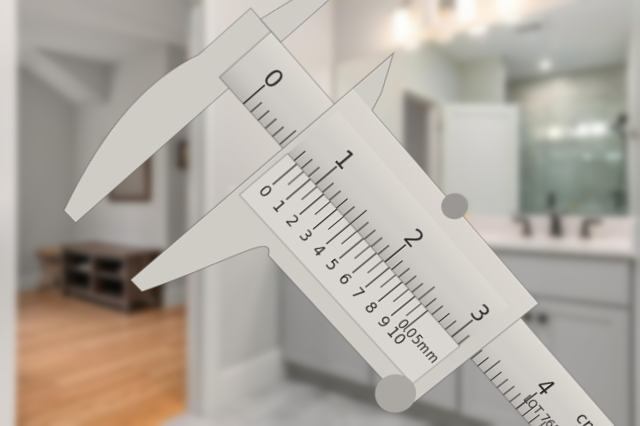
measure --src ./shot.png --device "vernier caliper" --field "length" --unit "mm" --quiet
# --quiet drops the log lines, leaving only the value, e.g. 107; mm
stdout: 7.4; mm
